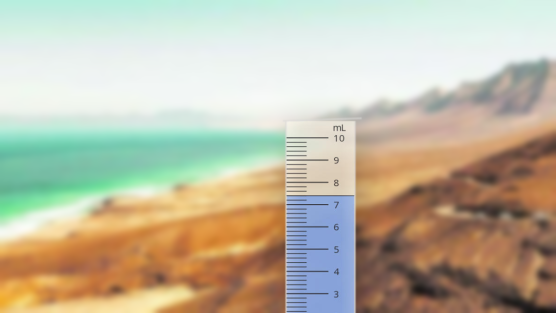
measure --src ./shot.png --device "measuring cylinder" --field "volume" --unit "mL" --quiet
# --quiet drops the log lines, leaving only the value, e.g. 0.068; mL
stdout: 7.4; mL
